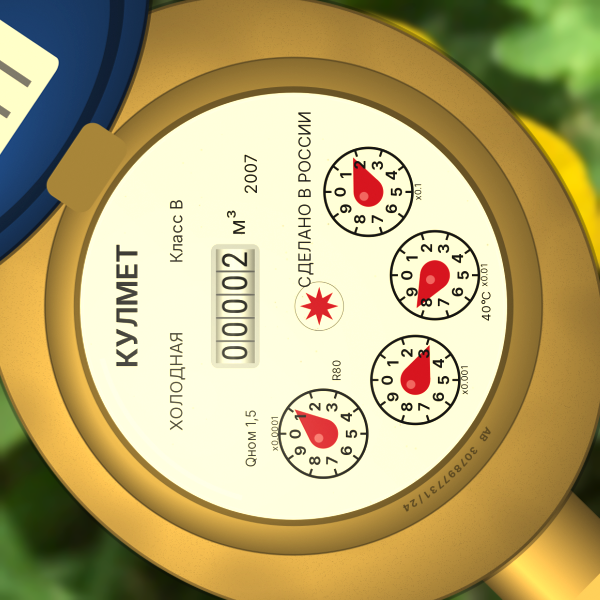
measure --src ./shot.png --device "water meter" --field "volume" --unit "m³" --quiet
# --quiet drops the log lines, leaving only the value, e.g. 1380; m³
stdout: 2.1831; m³
